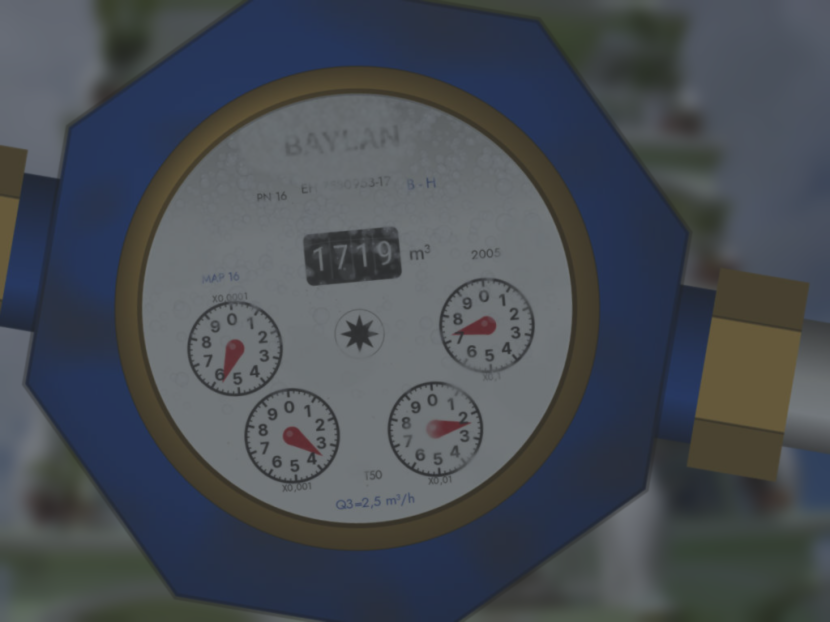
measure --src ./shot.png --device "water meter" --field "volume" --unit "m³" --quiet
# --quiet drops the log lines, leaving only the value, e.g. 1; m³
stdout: 1719.7235; m³
